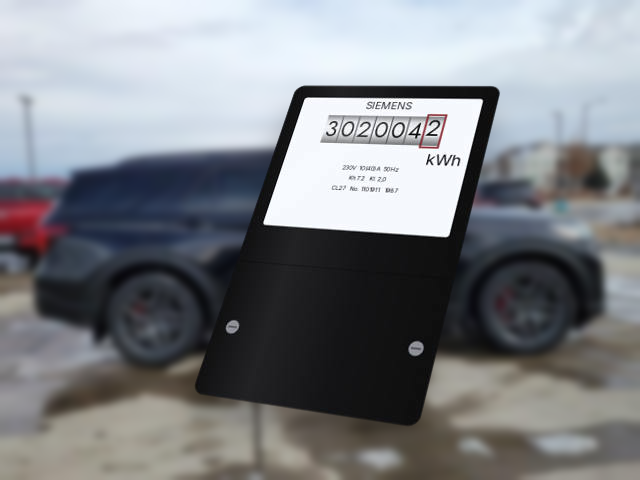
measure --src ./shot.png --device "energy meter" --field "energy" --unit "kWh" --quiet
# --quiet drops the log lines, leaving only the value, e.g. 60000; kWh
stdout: 302004.2; kWh
